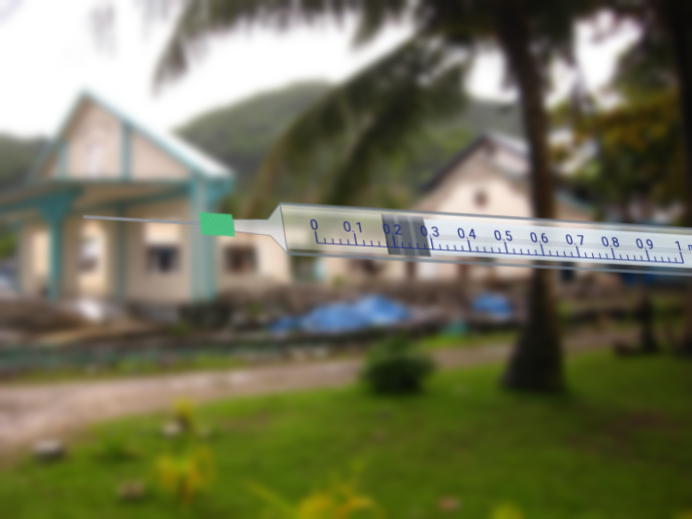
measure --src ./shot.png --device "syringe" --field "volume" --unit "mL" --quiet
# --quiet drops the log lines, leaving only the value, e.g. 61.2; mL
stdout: 0.18; mL
